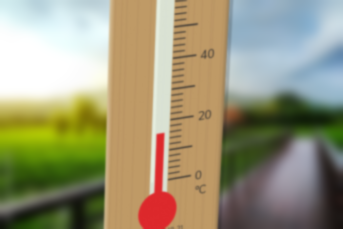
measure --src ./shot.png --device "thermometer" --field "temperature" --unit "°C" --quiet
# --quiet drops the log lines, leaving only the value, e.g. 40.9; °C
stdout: 16; °C
